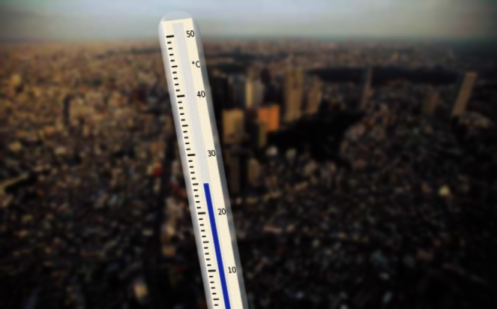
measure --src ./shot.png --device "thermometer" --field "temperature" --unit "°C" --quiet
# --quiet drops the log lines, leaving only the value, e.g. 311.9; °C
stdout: 25; °C
